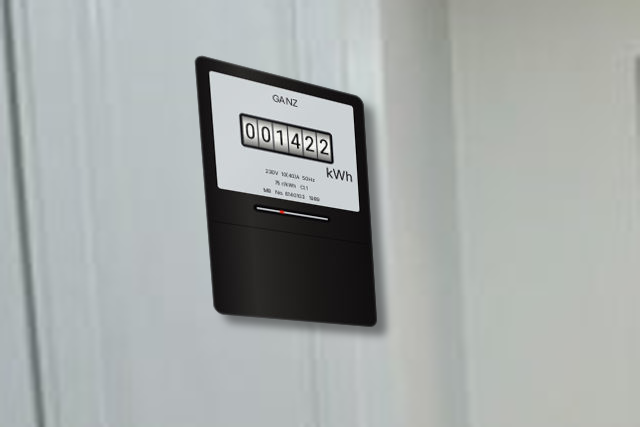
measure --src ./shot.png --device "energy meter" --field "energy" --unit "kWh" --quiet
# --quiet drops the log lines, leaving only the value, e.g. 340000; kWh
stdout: 1422; kWh
